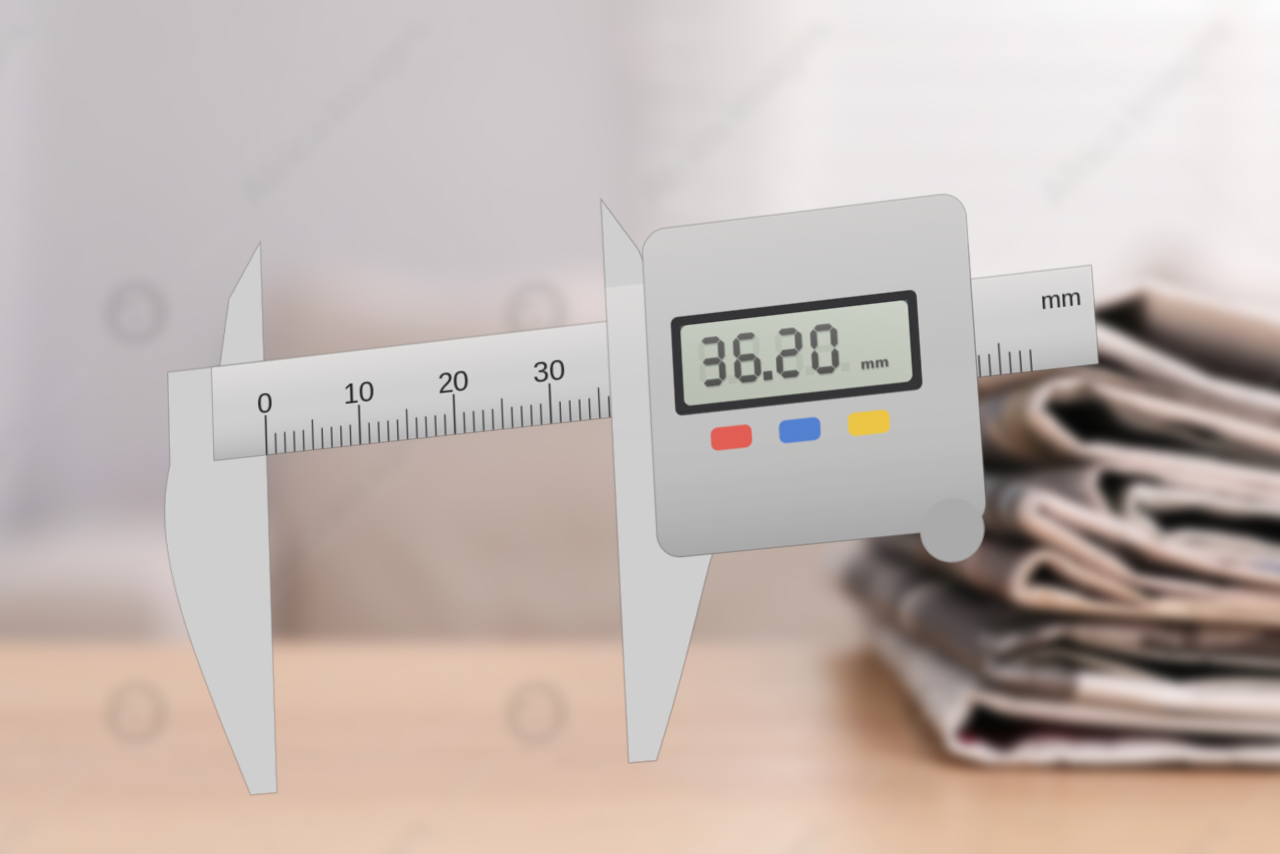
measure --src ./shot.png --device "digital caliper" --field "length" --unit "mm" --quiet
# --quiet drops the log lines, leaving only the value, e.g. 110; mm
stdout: 36.20; mm
